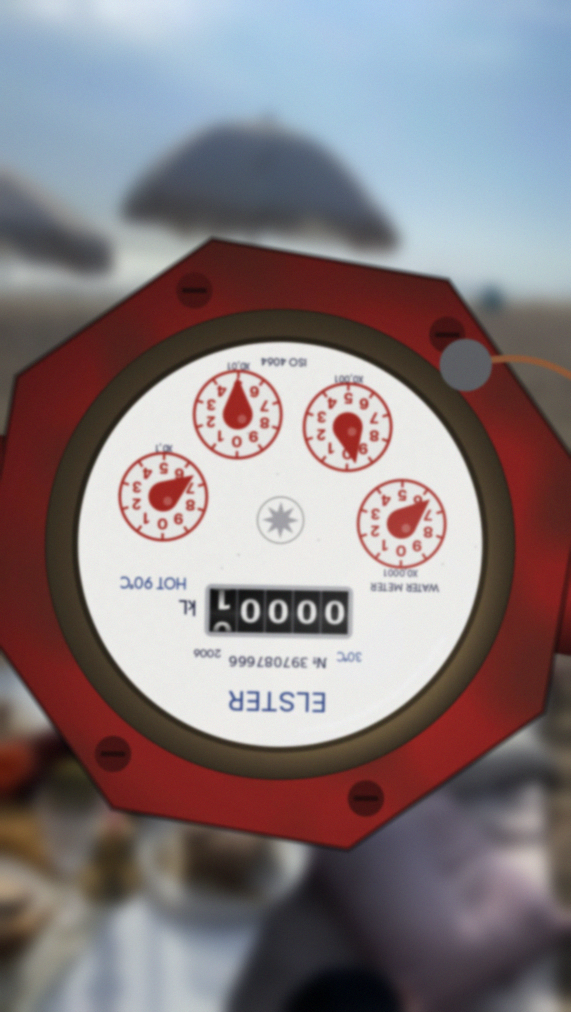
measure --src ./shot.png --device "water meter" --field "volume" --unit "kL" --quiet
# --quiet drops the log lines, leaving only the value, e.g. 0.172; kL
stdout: 0.6496; kL
